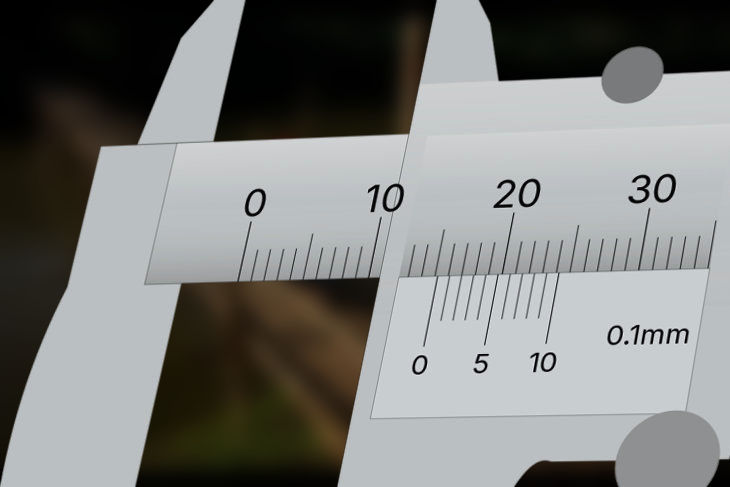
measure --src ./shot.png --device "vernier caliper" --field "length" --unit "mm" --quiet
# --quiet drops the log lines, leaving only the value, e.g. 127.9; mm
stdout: 15.2; mm
